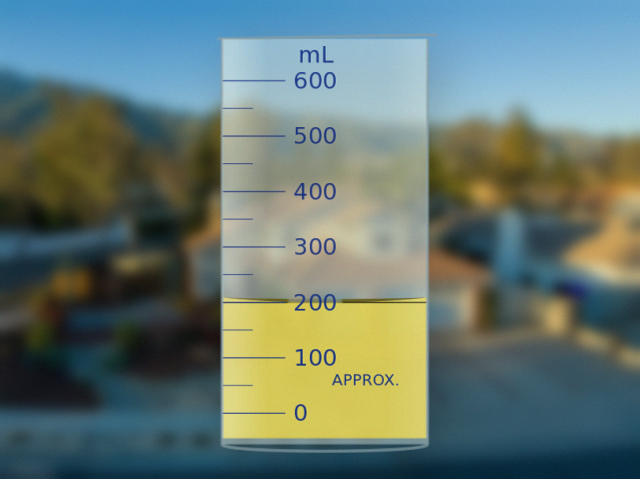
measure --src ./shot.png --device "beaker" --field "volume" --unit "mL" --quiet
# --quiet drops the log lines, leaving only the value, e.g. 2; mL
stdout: 200; mL
